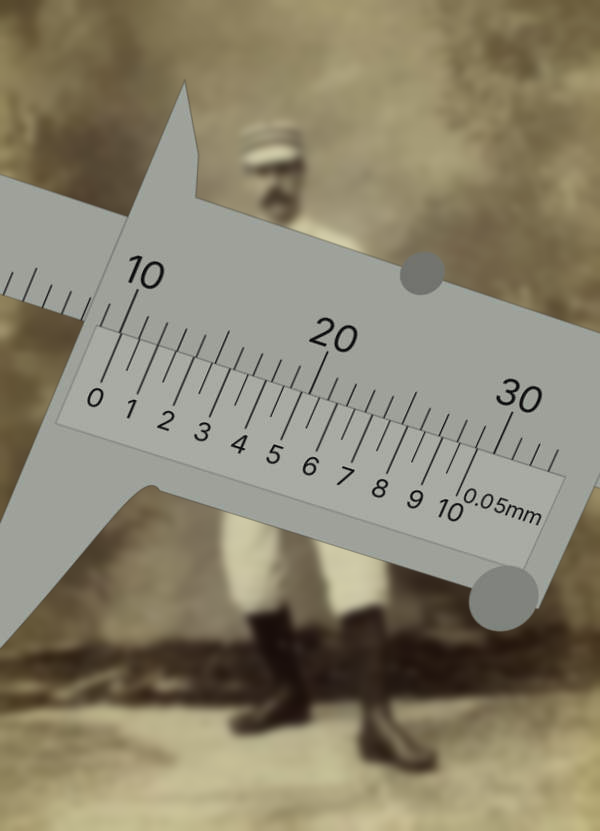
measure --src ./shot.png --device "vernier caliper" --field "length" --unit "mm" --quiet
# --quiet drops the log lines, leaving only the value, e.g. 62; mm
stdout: 10.1; mm
